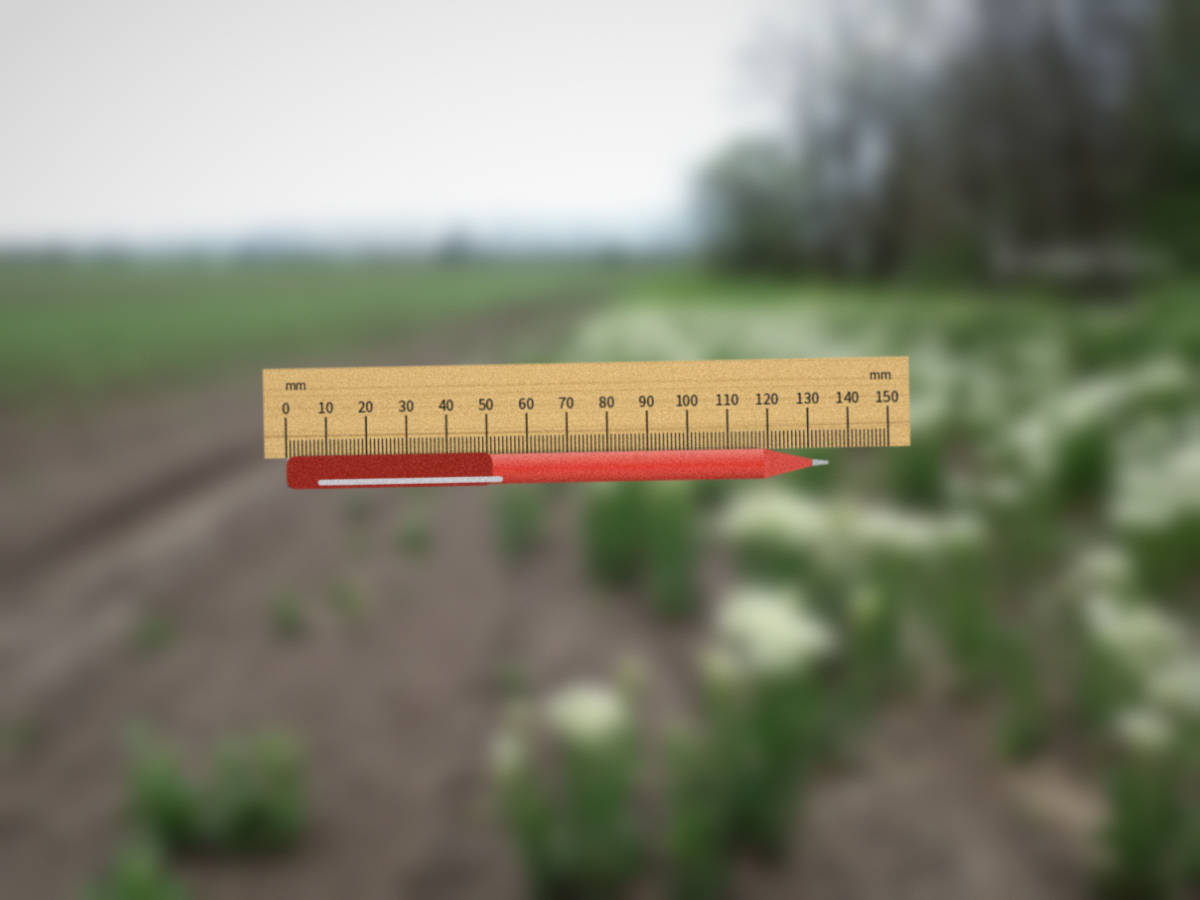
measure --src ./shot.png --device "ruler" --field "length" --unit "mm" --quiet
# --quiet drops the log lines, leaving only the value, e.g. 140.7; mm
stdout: 135; mm
